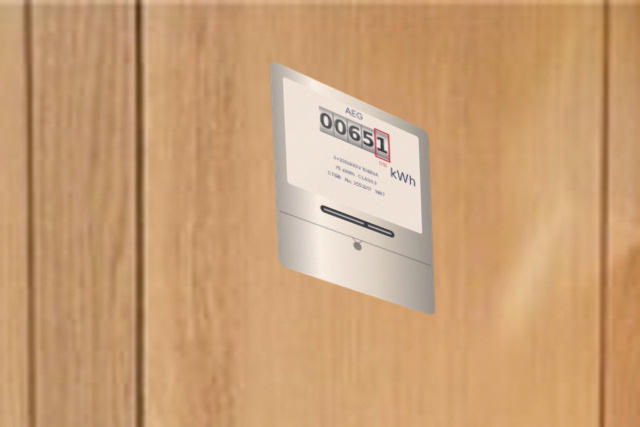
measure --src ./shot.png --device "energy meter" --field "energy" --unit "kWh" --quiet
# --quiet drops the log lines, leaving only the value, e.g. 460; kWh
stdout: 65.1; kWh
